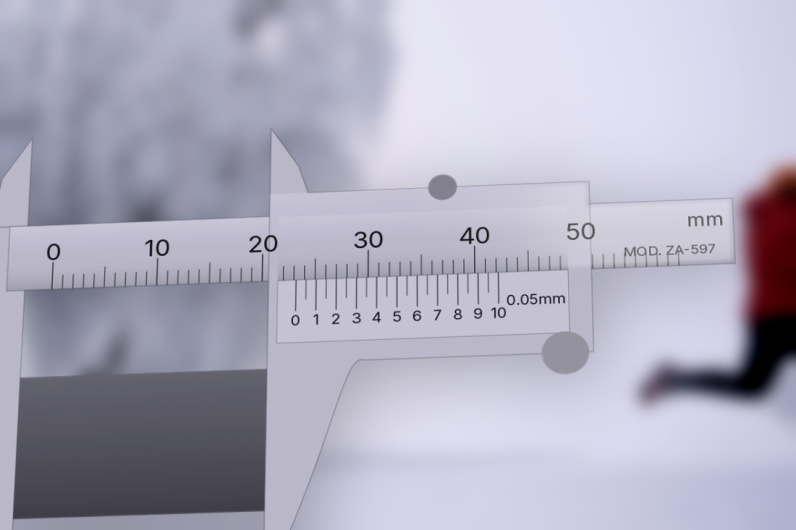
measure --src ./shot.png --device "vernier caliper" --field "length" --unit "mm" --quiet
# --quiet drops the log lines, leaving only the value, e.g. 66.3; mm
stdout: 23.2; mm
